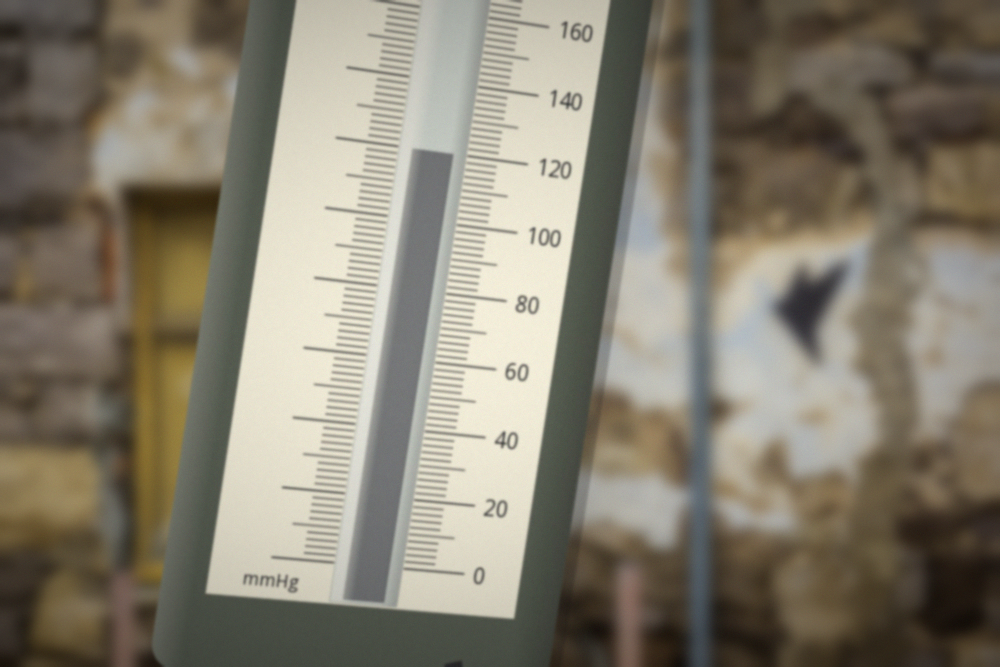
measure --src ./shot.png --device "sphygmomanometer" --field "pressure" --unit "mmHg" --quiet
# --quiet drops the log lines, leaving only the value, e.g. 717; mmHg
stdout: 120; mmHg
